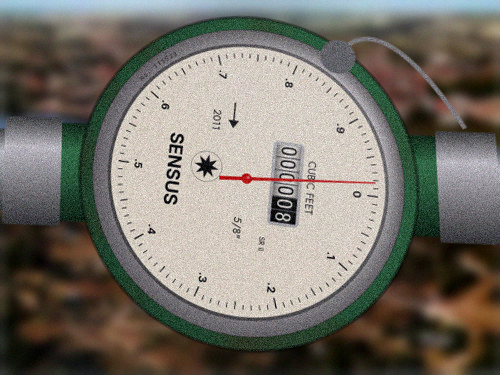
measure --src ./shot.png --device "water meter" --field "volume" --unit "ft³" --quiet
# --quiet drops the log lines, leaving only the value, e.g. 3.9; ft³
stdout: 7.98; ft³
